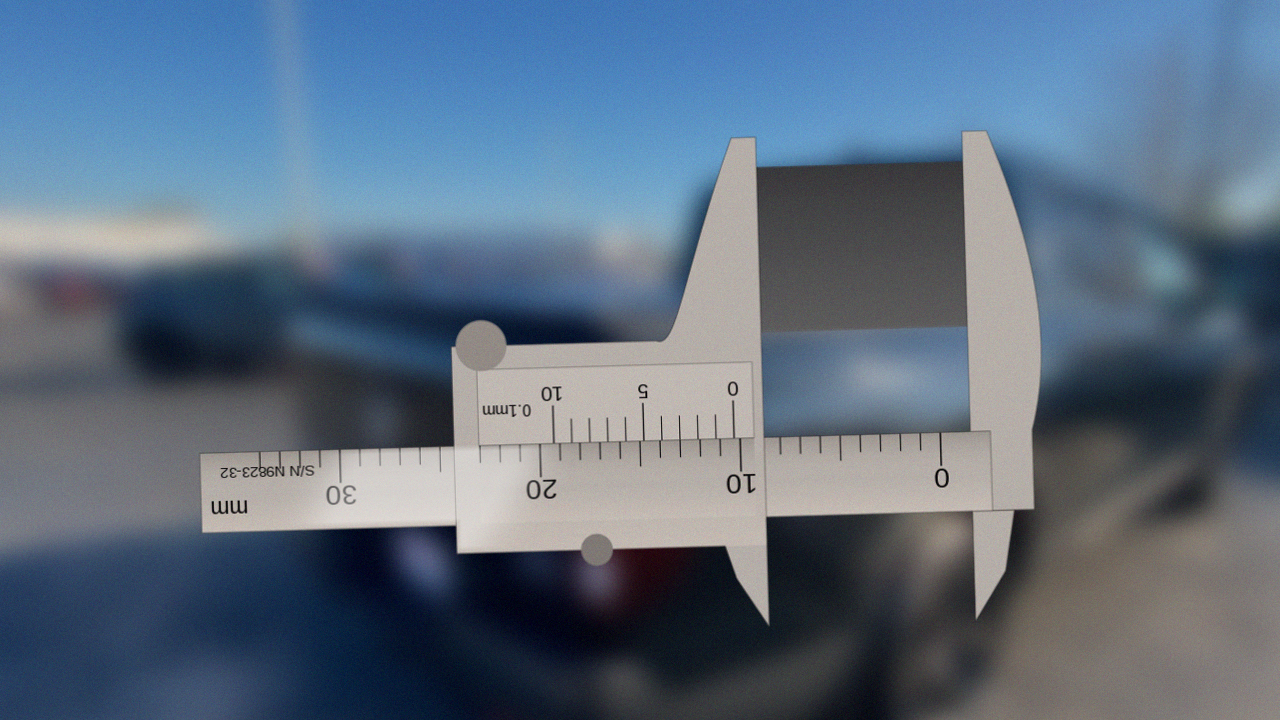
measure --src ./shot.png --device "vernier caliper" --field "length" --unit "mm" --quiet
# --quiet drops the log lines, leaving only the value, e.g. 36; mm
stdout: 10.3; mm
